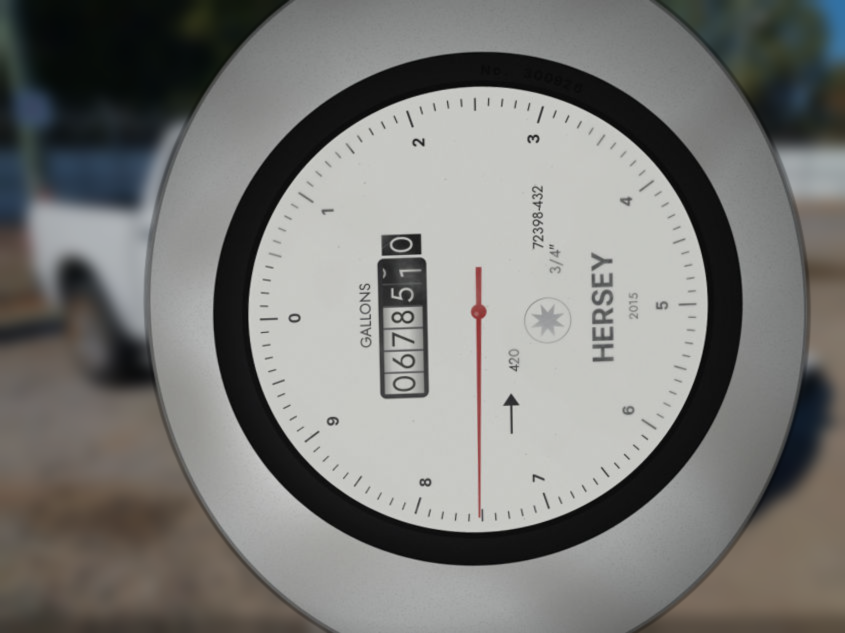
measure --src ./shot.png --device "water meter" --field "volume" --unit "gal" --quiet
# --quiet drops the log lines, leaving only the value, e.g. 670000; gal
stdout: 678507.5; gal
